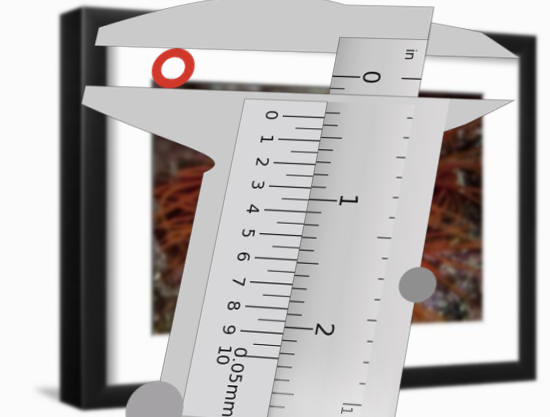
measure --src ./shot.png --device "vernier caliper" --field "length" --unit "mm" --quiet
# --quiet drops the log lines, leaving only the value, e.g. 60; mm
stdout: 3.4; mm
